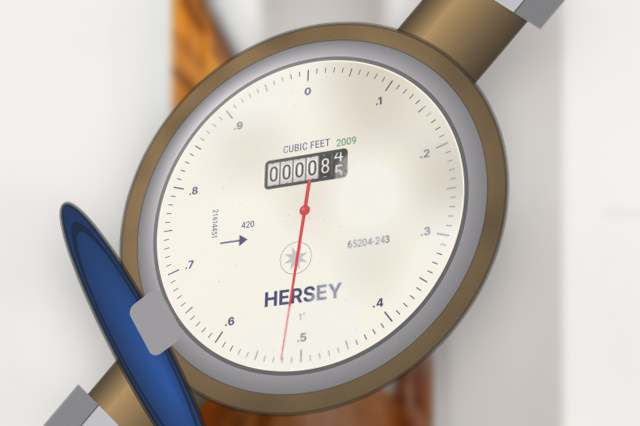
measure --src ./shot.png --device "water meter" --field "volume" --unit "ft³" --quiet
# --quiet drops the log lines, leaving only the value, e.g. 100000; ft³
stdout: 84.52; ft³
